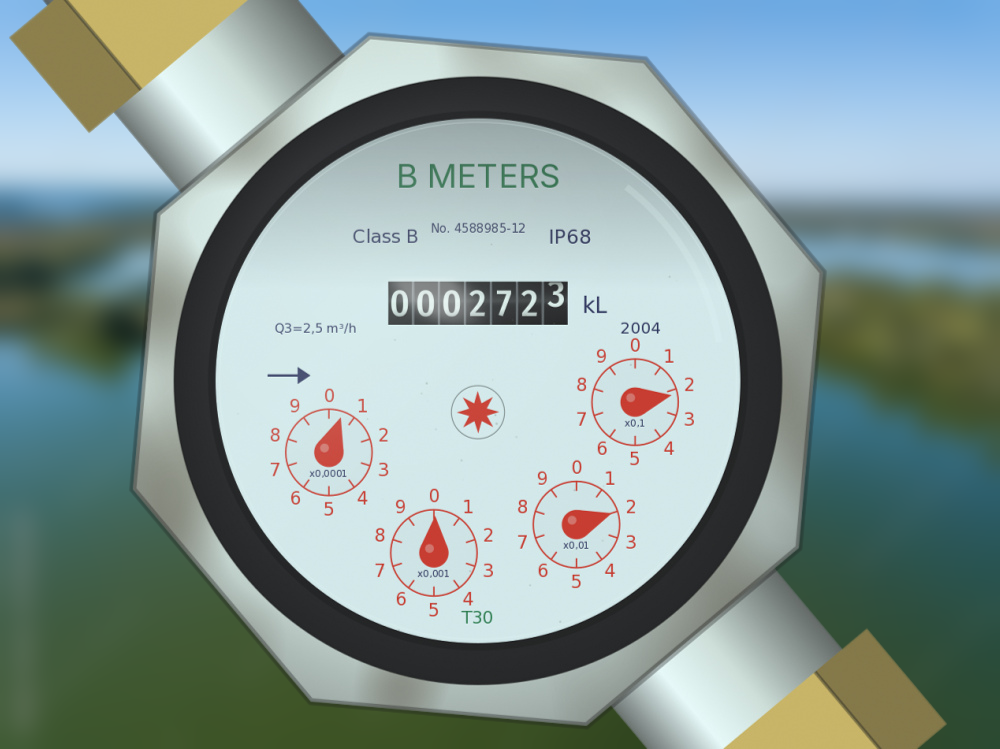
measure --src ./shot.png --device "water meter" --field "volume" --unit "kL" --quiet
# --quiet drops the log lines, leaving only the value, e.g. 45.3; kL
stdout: 2723.2200; kL
